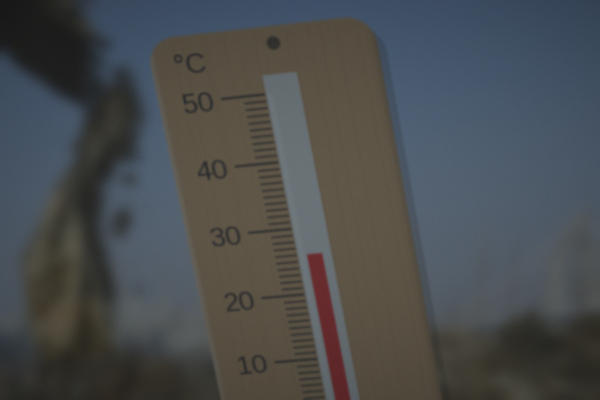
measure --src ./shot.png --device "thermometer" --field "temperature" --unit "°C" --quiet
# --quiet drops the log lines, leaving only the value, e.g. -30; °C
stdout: 26; °C
